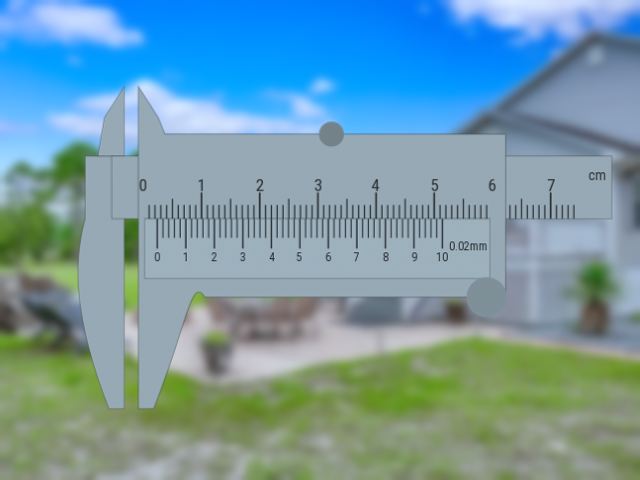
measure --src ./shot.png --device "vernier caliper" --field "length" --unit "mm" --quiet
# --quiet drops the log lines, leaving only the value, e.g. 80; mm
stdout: 2.4; mm
